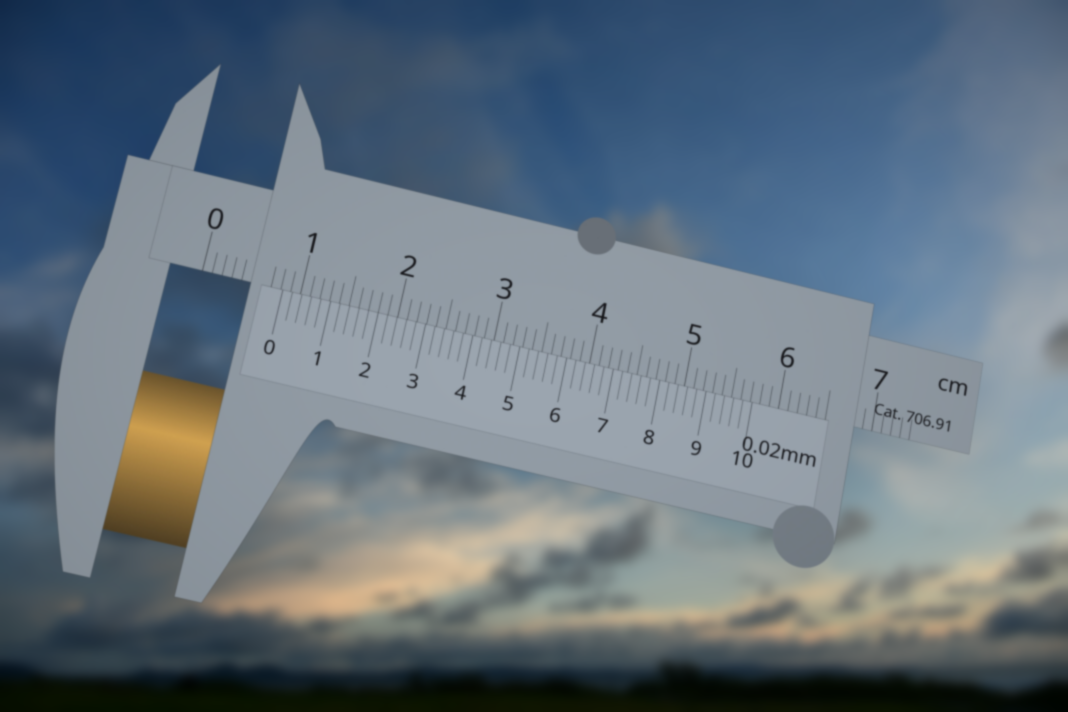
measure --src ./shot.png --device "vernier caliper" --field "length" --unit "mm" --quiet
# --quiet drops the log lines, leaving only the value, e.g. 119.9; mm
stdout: 8.2; mm
